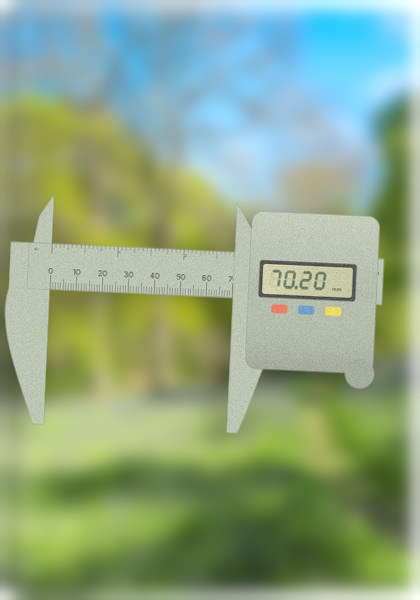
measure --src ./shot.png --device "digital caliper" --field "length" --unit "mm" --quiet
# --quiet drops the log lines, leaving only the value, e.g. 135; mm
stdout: 70.20; mm
